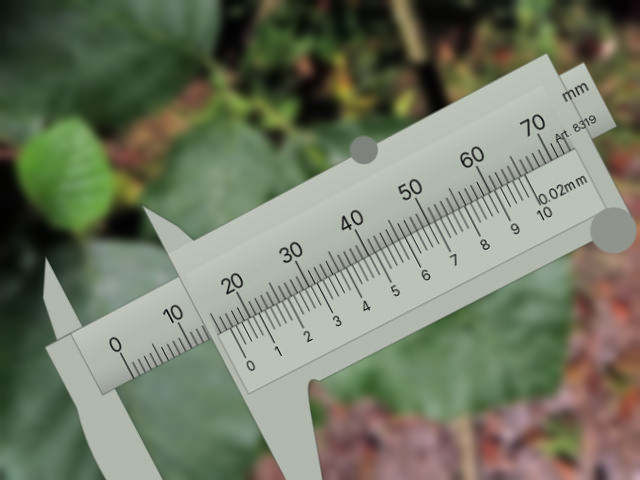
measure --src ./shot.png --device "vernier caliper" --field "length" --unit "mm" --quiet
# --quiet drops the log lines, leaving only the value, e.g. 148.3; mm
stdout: 16.6; mm
